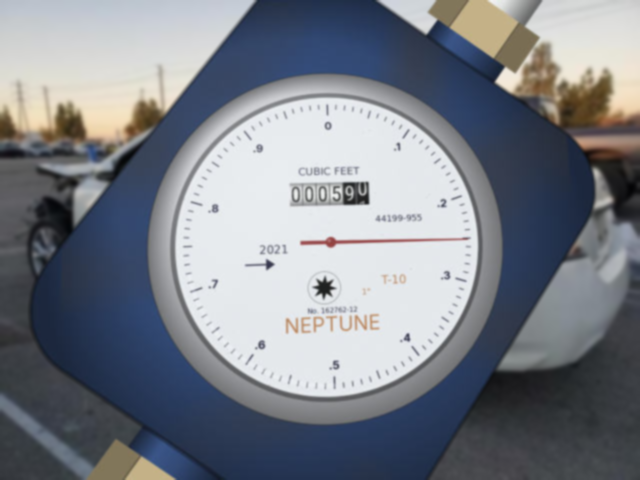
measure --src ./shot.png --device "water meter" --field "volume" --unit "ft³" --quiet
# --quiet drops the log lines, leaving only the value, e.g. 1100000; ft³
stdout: 590.25; ft³
